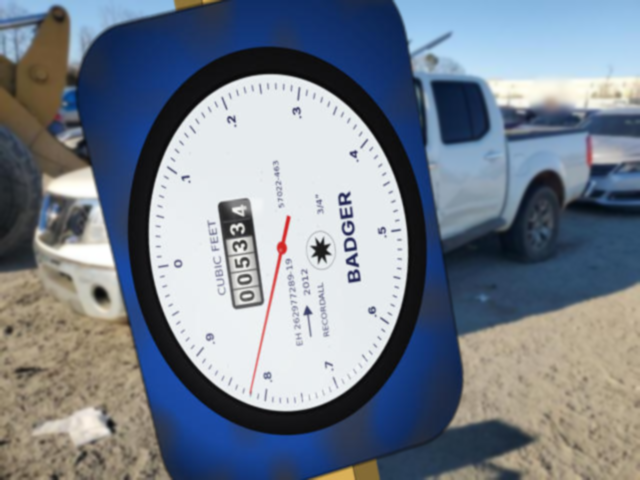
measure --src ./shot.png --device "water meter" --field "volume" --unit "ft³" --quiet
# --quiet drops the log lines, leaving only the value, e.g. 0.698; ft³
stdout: 5333.82; ft³
